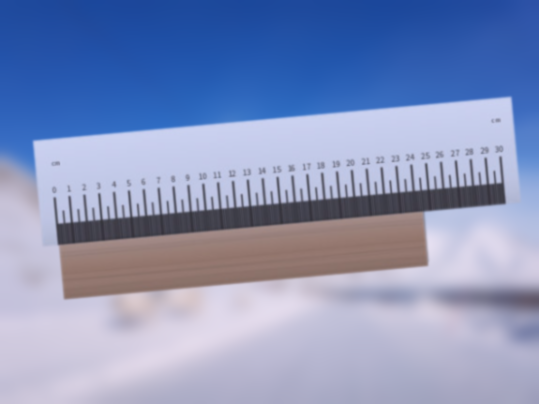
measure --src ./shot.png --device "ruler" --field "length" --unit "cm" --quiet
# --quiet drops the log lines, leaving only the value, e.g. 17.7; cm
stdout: 24.5; cm
